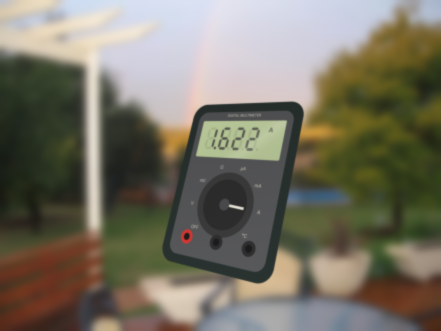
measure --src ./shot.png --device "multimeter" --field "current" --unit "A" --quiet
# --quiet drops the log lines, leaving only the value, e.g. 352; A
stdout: 1.622; A
